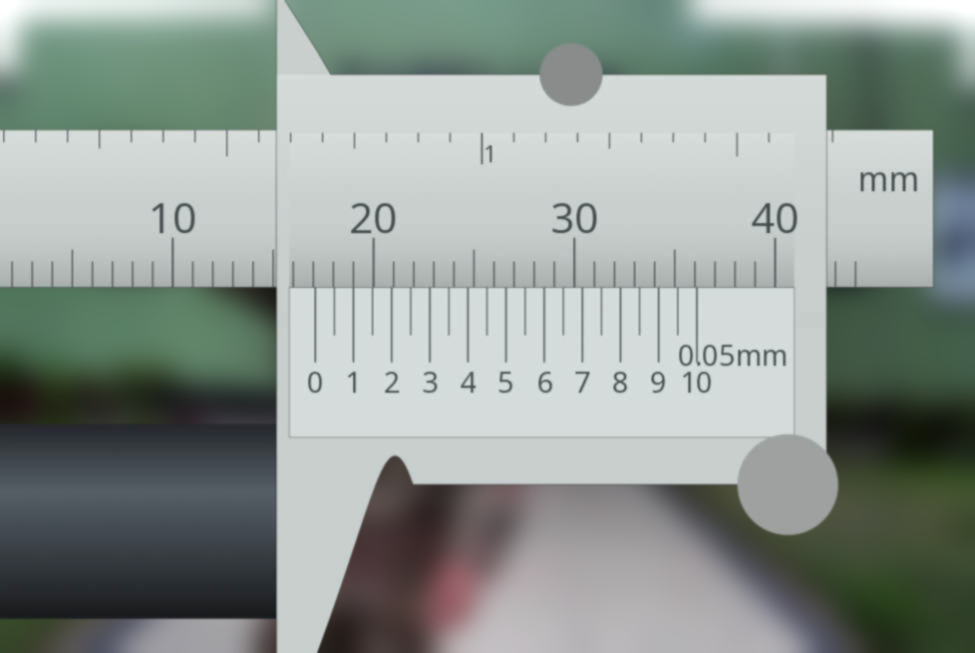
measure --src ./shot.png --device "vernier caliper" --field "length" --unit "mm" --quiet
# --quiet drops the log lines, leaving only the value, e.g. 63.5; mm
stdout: 17.1; mm
